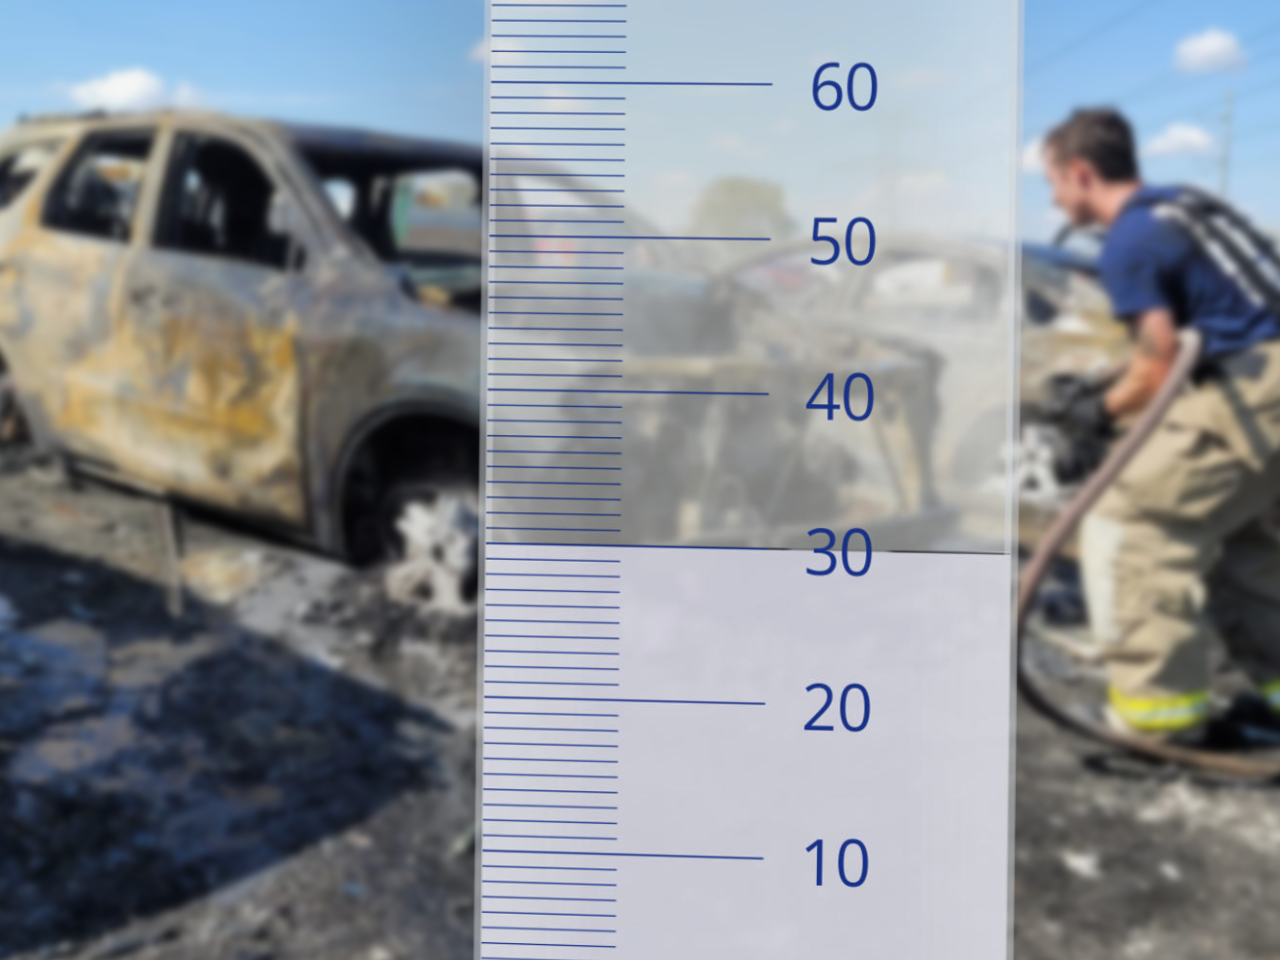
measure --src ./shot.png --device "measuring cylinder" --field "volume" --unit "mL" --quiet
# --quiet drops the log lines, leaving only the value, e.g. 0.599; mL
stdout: 30; mL
